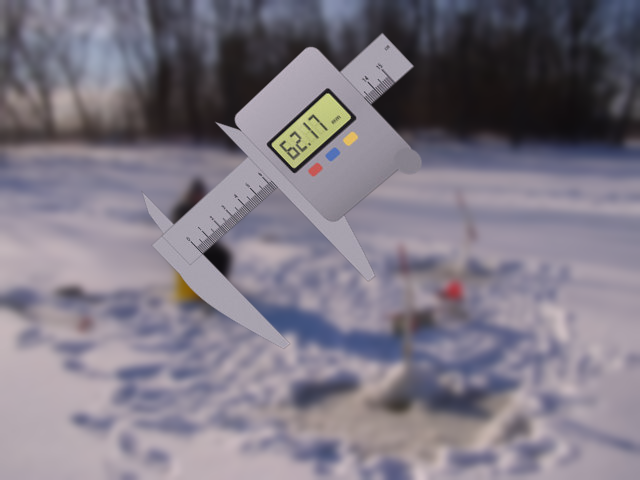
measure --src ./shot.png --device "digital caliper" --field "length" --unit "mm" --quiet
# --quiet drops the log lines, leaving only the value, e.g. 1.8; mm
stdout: 62.17; mm
